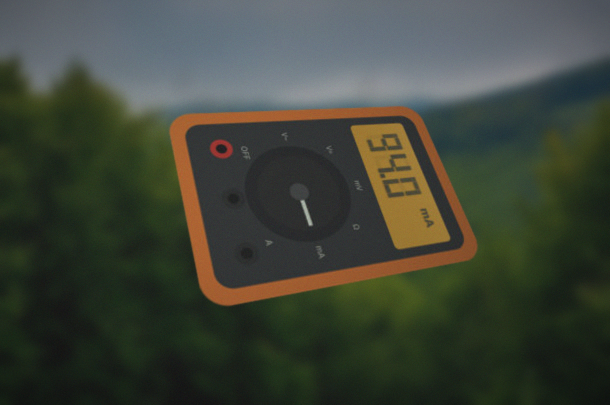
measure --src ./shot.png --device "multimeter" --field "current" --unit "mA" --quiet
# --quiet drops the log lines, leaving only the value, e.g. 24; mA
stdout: 94.0; mA
